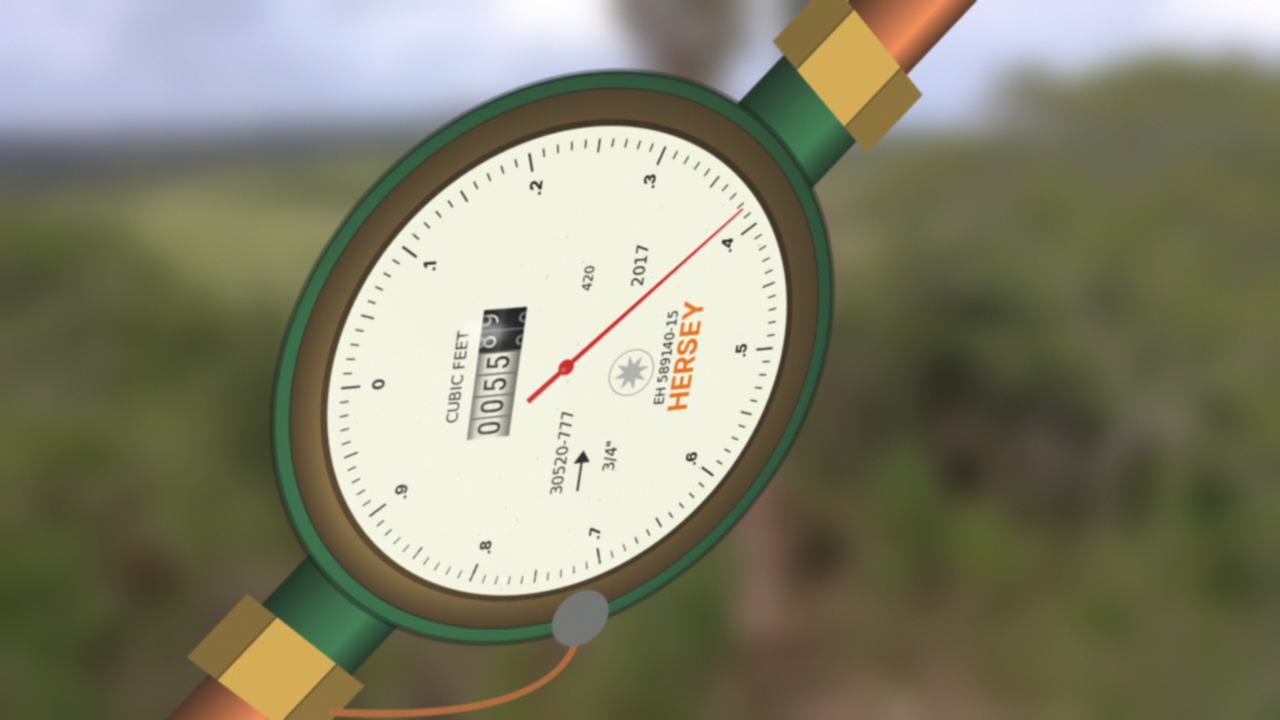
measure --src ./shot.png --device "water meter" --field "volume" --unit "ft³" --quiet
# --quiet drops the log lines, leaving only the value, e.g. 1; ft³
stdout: 5589.38; ft³
